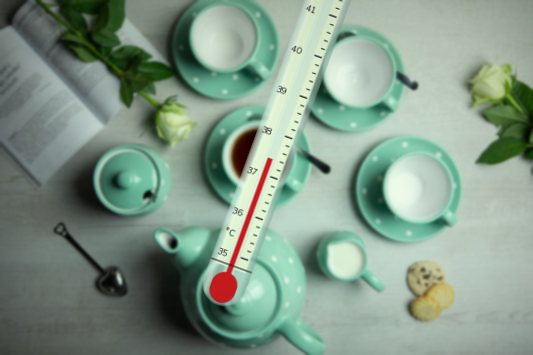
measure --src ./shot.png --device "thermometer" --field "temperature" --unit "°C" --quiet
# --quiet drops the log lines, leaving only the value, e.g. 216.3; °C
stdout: 37.4; °C
